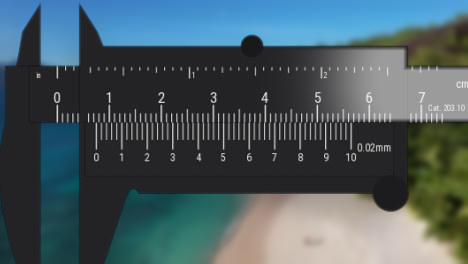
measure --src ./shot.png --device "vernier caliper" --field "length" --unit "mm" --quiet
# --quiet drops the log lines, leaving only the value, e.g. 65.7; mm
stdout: 7.5; mm
